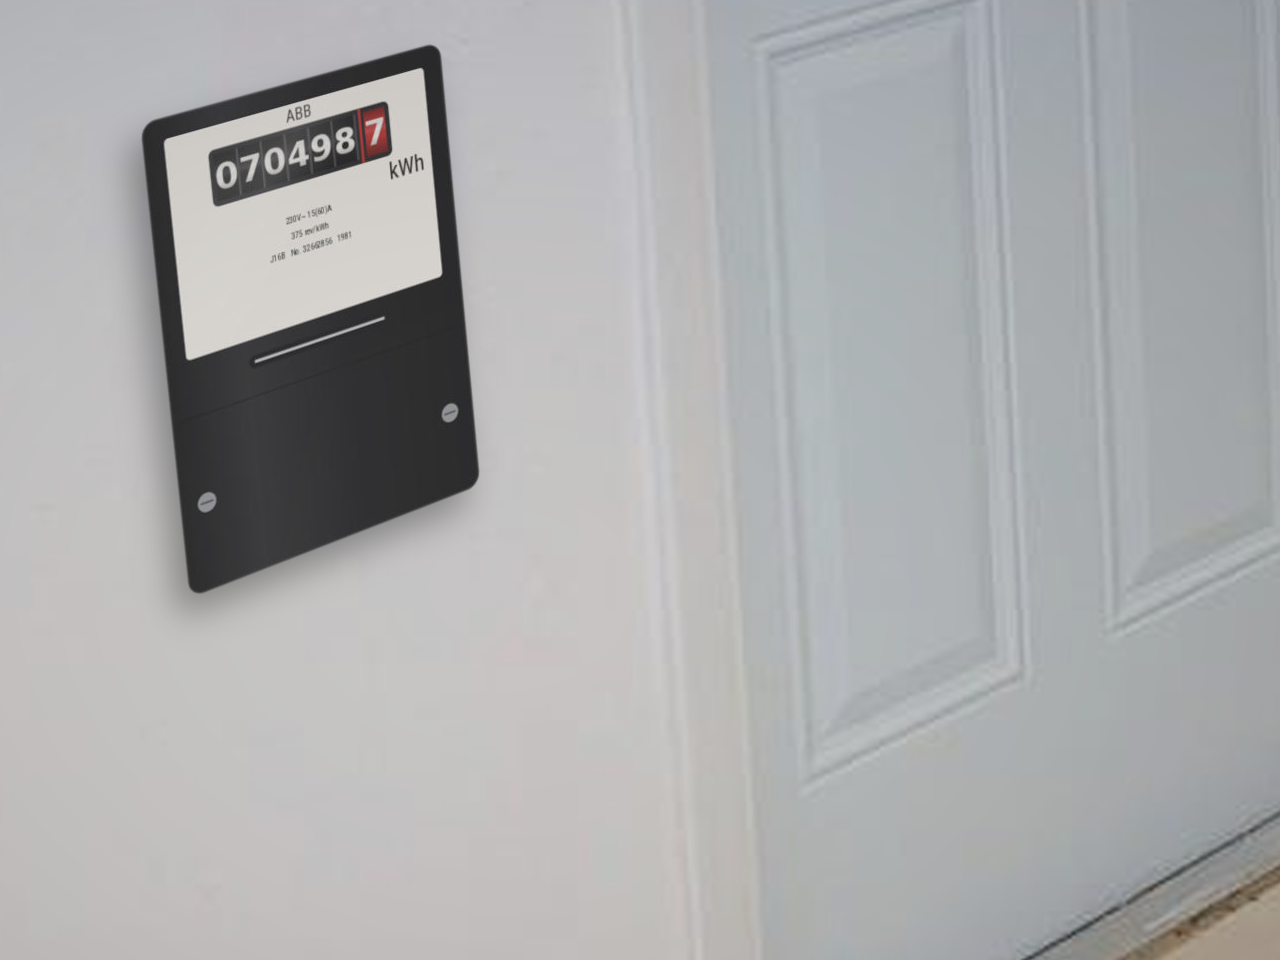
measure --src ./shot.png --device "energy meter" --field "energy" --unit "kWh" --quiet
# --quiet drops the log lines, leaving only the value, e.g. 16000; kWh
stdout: 70498.7; kWh
